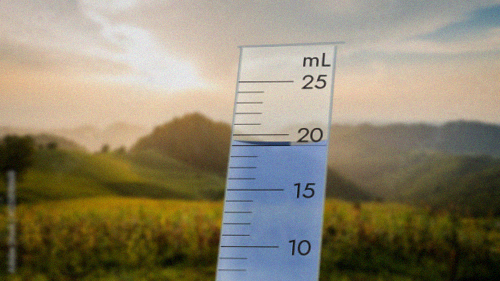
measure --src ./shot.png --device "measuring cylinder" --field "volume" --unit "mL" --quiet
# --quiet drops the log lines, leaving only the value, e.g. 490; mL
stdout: 19; mL
